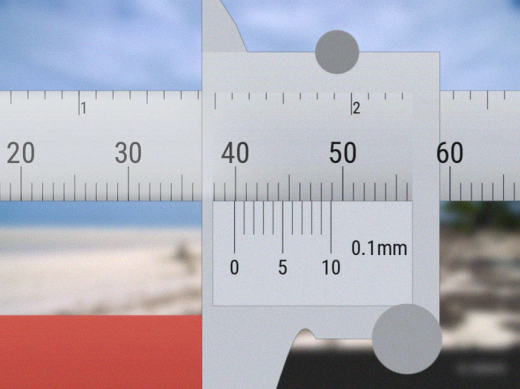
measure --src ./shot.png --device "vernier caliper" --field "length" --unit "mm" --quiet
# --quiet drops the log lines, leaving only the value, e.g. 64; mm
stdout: 39.9; mm
